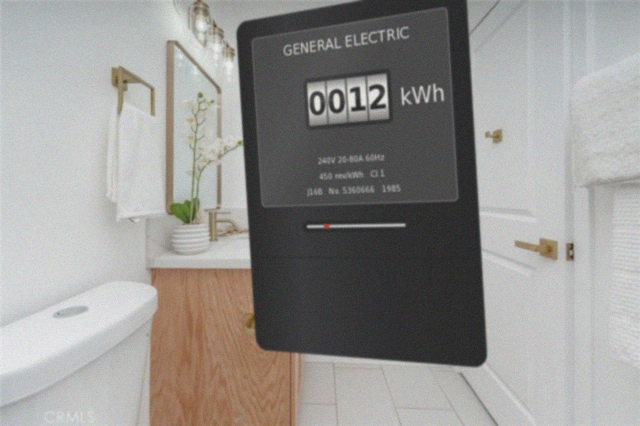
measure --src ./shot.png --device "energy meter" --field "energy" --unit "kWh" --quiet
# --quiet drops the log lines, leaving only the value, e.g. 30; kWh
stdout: 12; kWh
